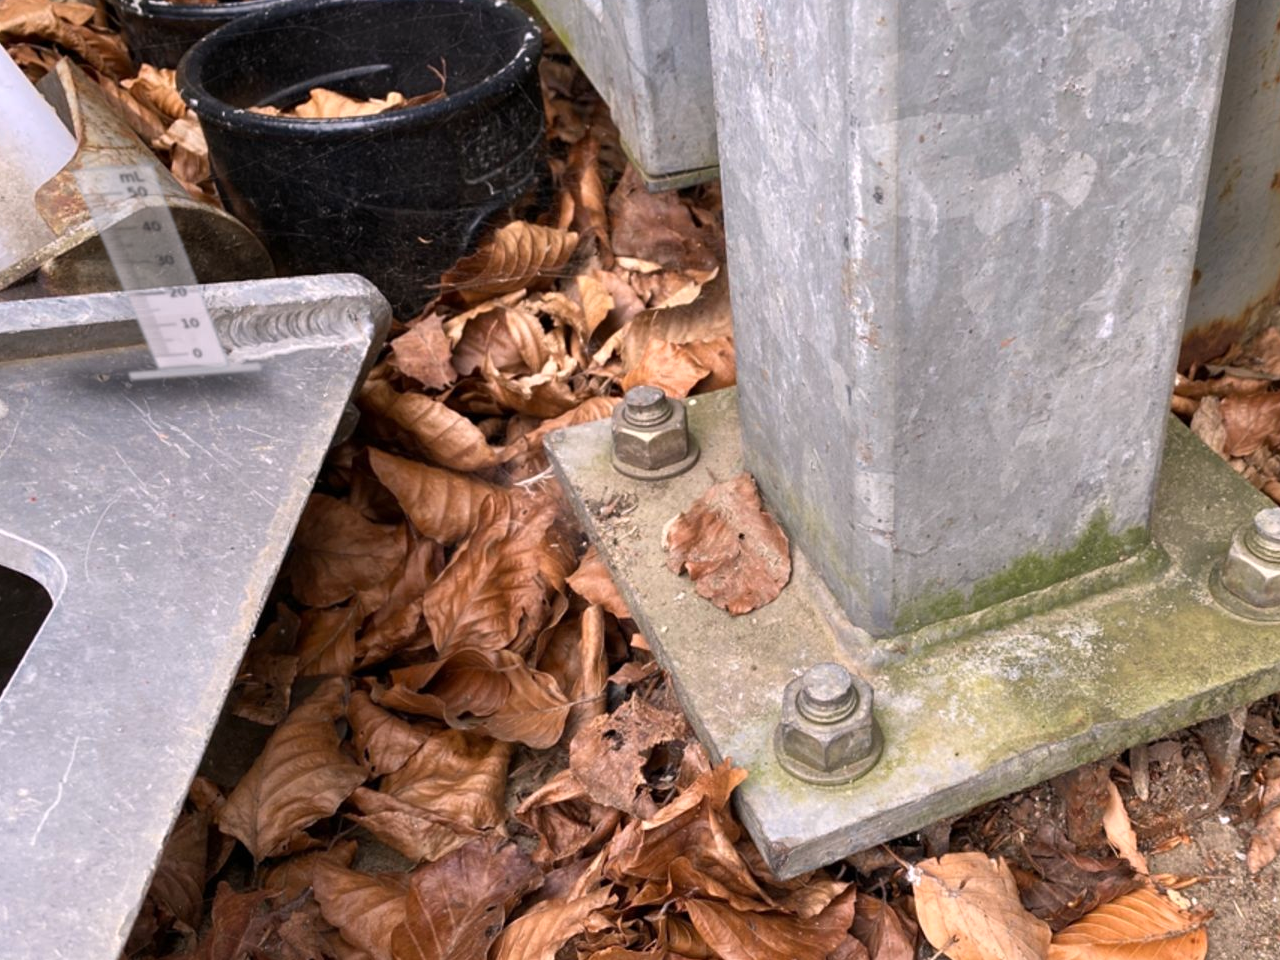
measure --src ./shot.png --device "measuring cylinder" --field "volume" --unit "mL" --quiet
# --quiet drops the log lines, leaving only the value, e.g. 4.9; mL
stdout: 20; mL
